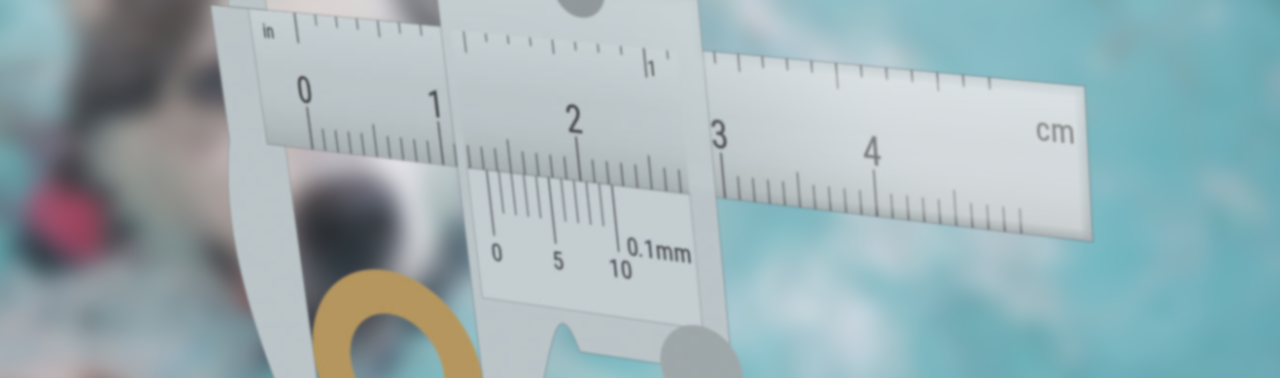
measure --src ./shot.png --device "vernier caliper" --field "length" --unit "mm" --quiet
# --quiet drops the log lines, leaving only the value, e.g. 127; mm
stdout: 13.2; mm
